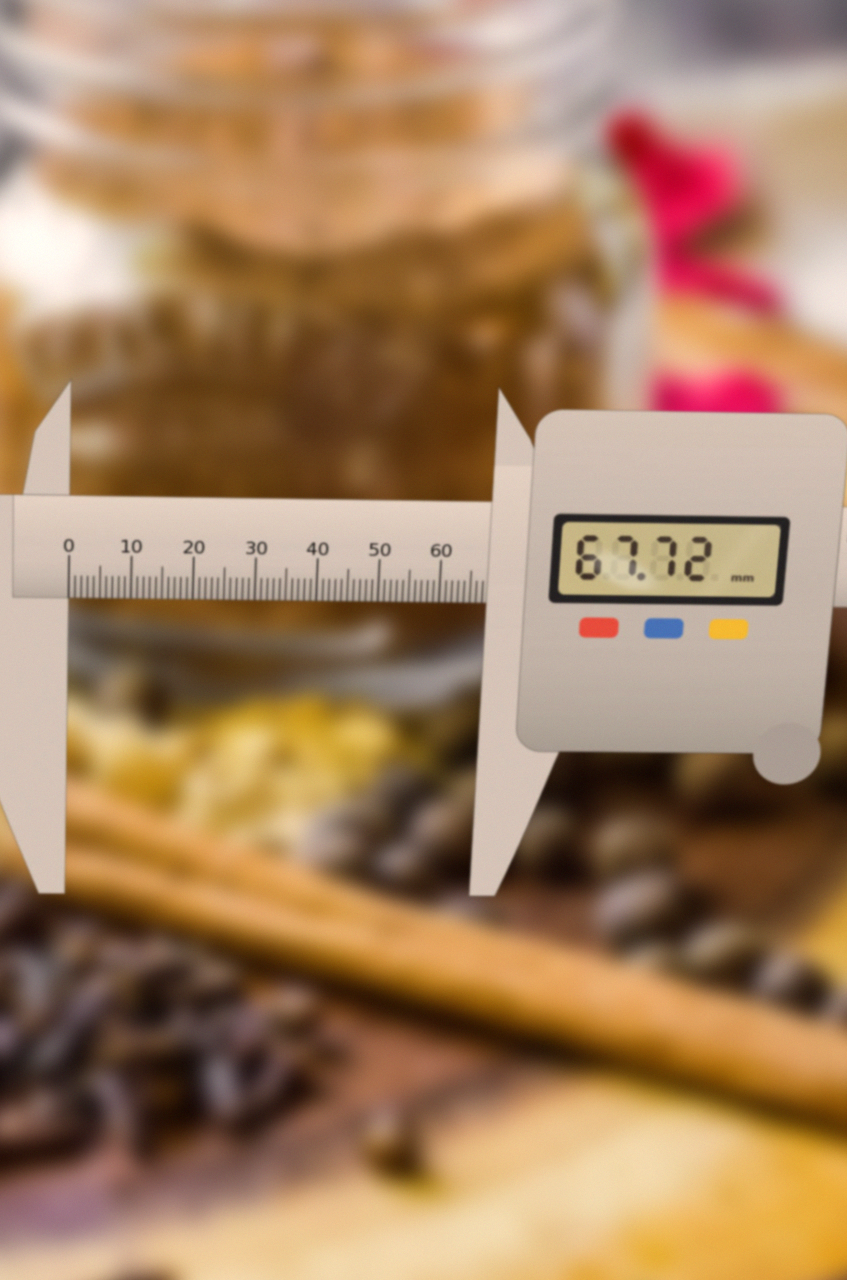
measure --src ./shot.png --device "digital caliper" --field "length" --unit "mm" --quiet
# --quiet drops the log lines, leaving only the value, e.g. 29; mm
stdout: 67.72; mm
